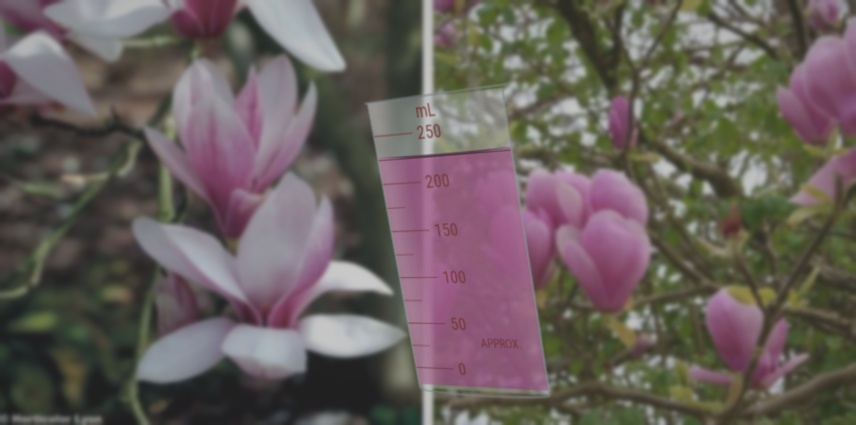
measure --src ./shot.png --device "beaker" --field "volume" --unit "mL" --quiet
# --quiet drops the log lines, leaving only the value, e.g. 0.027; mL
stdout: 225; mL
